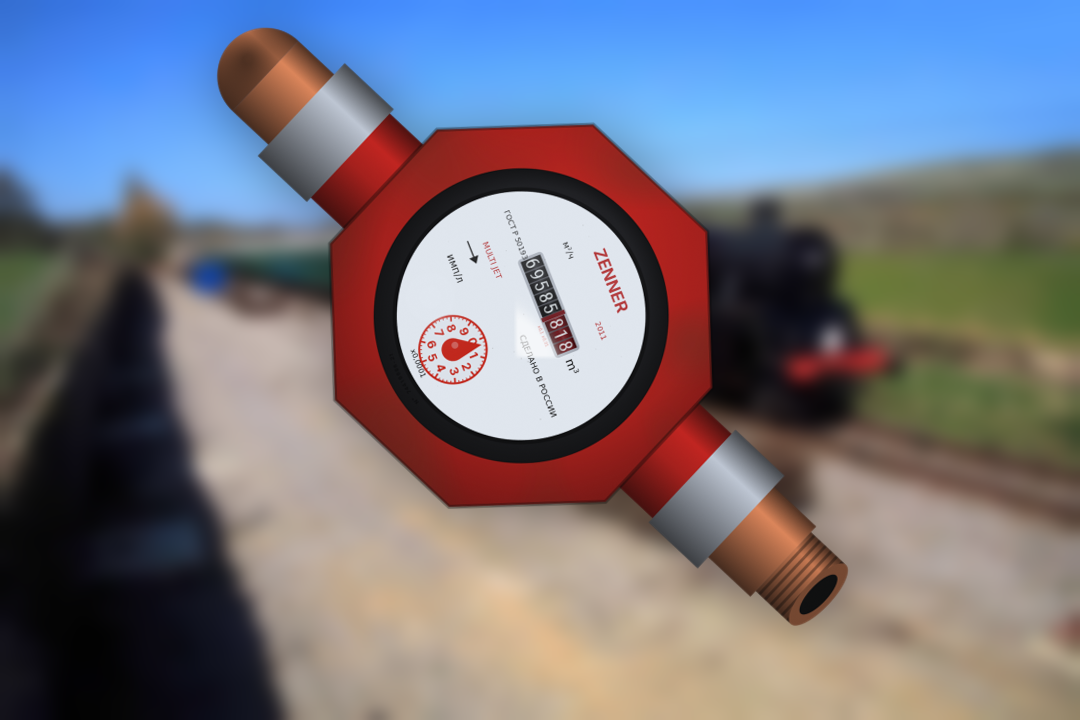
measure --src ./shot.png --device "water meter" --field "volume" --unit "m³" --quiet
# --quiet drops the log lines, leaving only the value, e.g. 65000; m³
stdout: 69585.8180; m³
